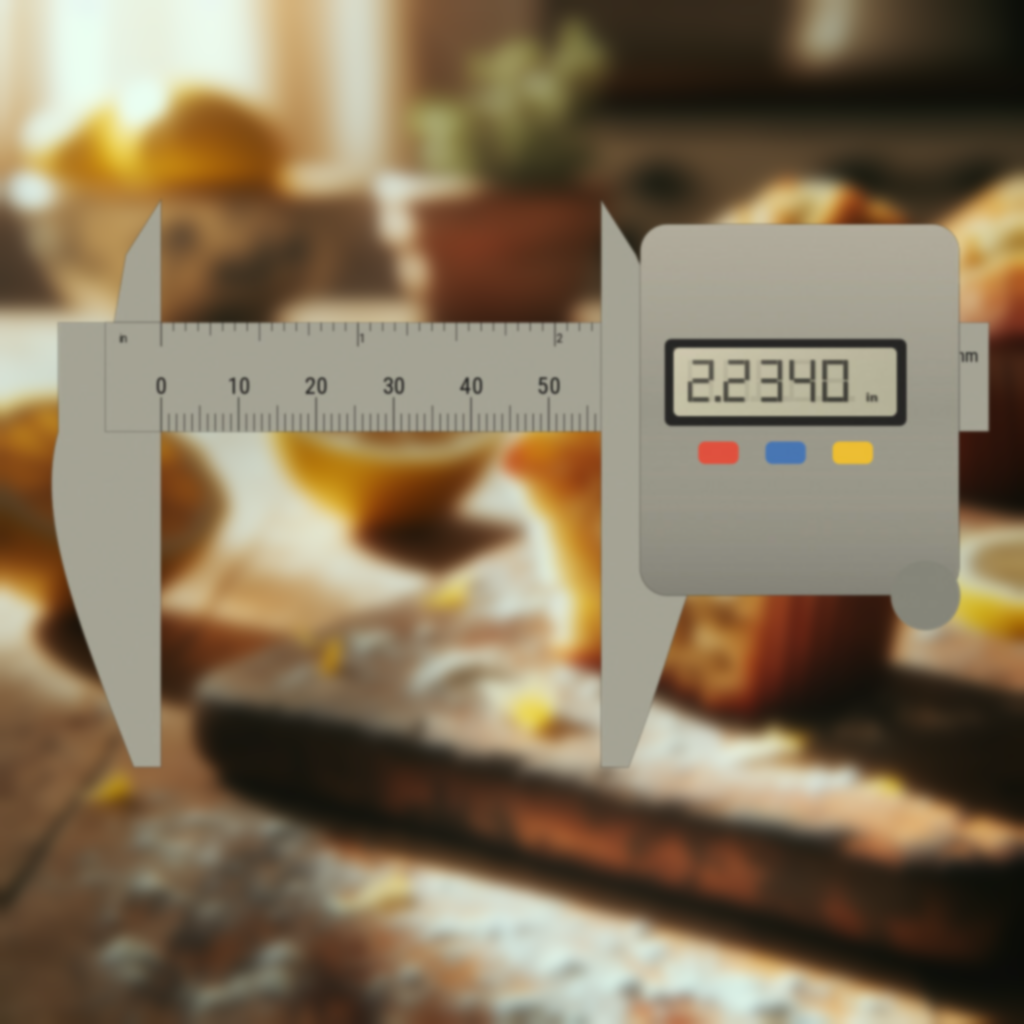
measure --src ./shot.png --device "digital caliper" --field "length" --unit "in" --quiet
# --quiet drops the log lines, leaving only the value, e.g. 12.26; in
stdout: 2.2340; in
